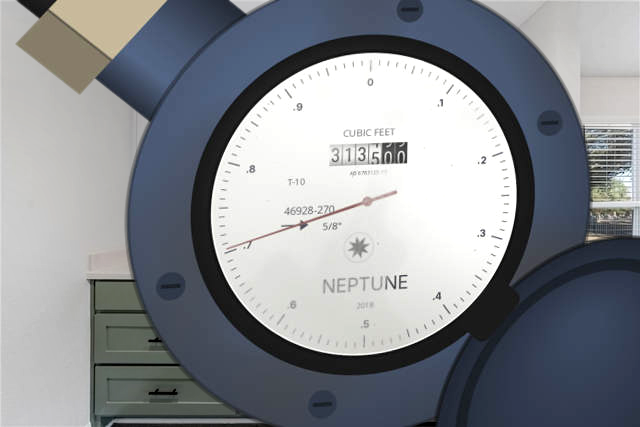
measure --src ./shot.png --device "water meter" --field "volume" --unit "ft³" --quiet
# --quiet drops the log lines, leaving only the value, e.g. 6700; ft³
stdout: 313499.70; ft³
